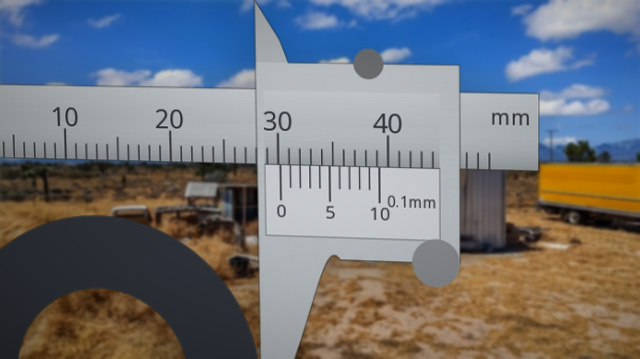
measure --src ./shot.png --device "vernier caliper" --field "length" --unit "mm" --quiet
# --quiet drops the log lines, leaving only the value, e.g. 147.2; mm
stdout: 30.2; mm
